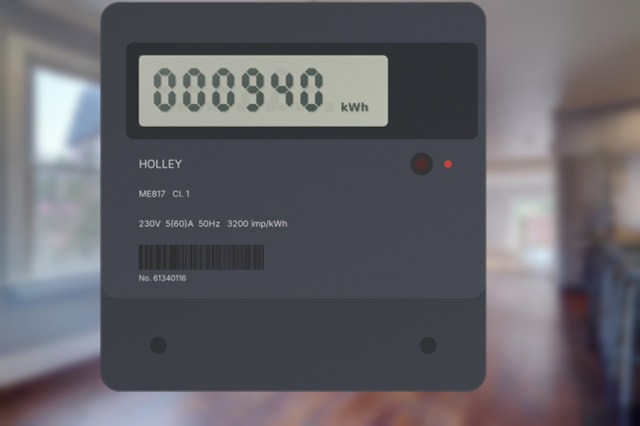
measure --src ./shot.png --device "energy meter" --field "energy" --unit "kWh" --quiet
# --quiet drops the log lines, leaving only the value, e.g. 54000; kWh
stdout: 940; kWh
